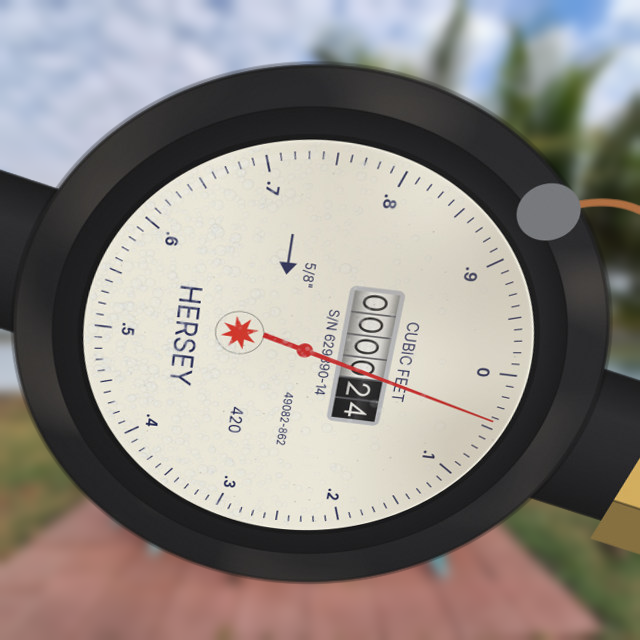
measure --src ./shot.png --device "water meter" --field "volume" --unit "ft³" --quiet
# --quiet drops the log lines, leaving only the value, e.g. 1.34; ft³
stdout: 24.04; ft³
